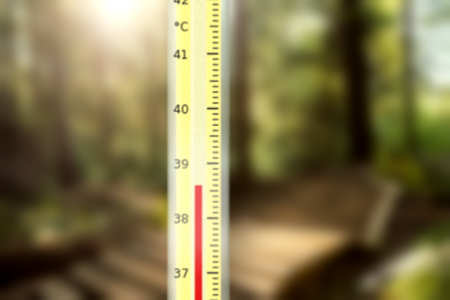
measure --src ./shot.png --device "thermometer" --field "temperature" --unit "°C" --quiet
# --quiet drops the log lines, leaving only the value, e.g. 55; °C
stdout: 38.6; °C
